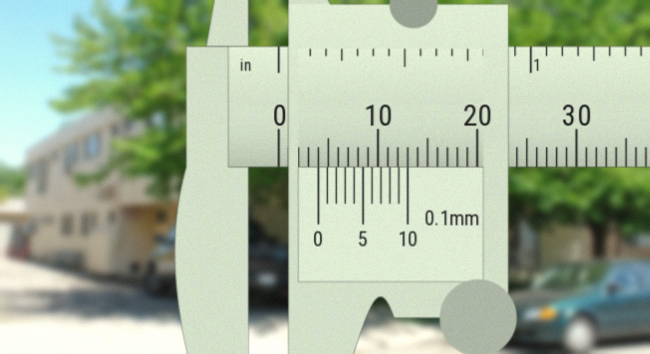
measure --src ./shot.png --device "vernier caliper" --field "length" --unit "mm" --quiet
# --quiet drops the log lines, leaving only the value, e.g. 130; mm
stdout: 4.0; mm
